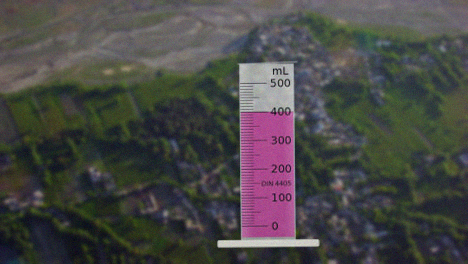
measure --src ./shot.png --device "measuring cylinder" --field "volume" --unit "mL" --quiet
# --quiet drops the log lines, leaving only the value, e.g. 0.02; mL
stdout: 400; mL
